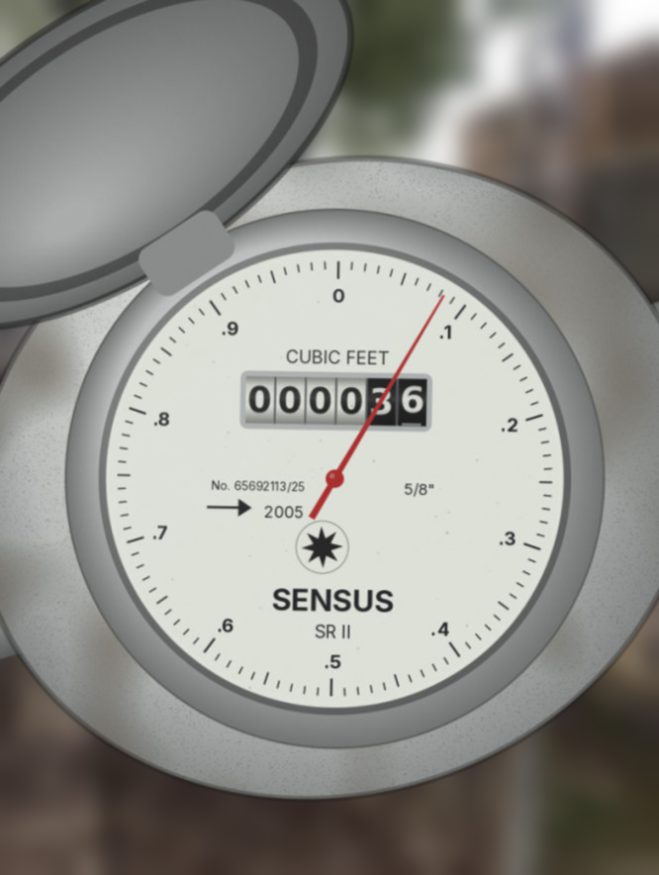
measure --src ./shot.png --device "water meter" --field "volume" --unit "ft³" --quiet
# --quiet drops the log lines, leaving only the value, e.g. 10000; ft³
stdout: 36.08; ft³
